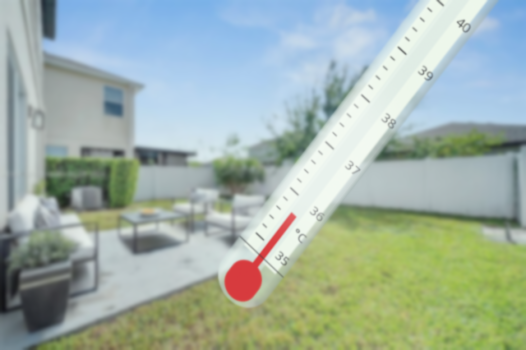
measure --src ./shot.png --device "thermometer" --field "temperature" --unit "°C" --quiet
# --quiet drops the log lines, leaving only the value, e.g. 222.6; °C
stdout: 35.7; °C
